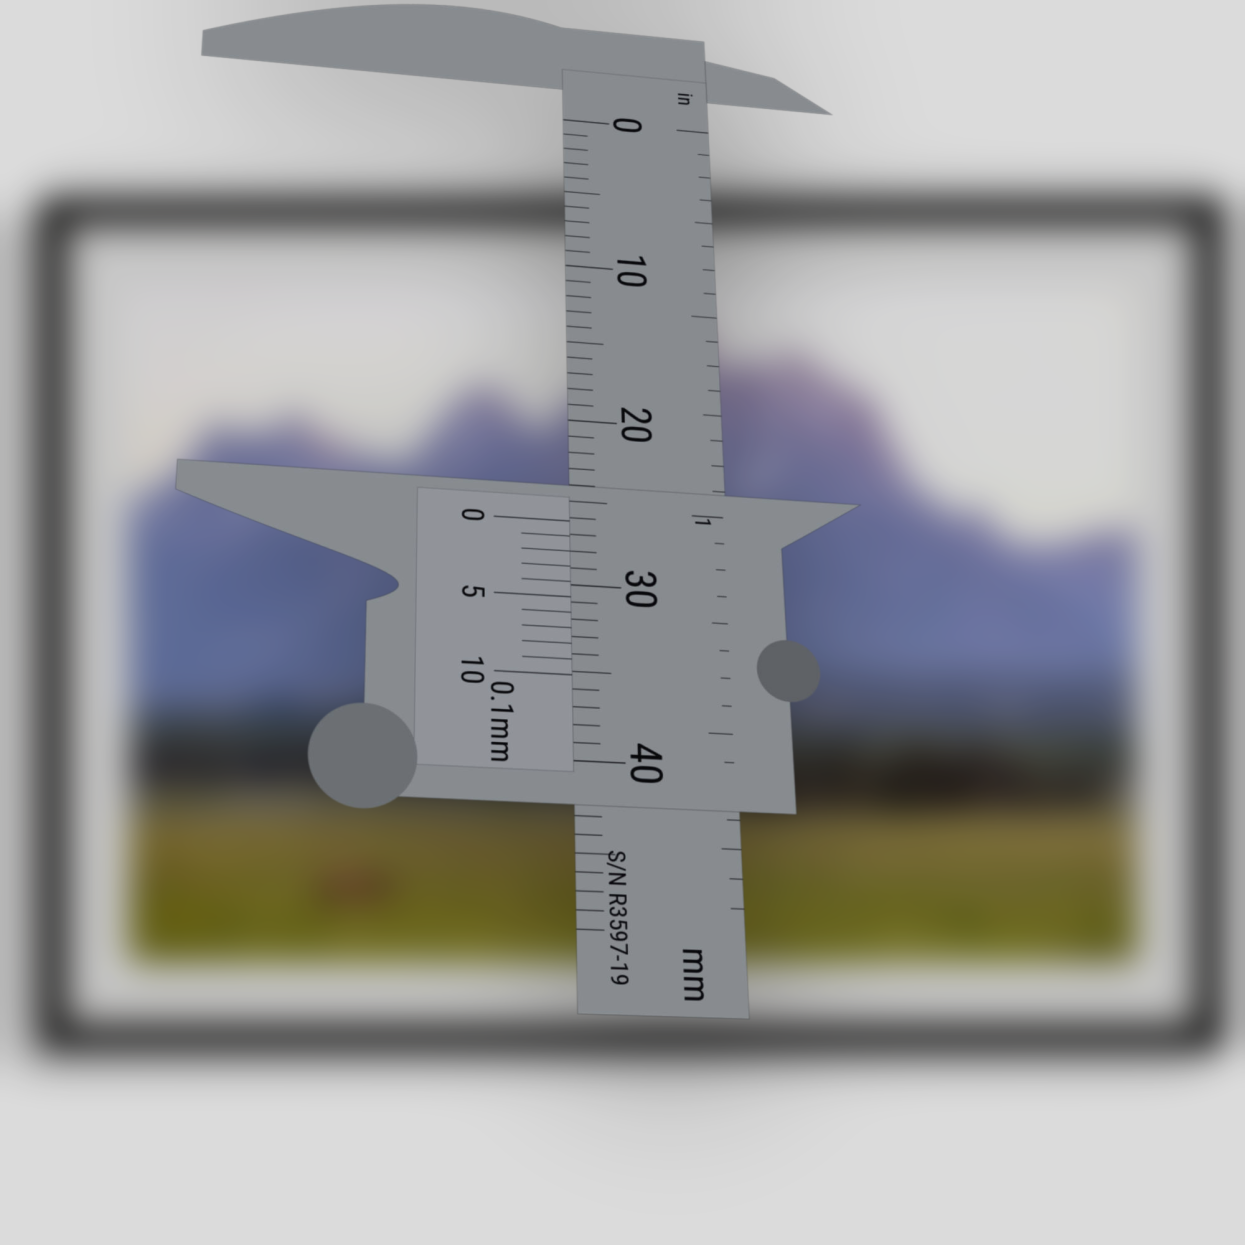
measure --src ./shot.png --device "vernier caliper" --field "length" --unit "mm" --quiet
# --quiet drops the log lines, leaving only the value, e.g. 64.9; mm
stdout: 26.2; mm
